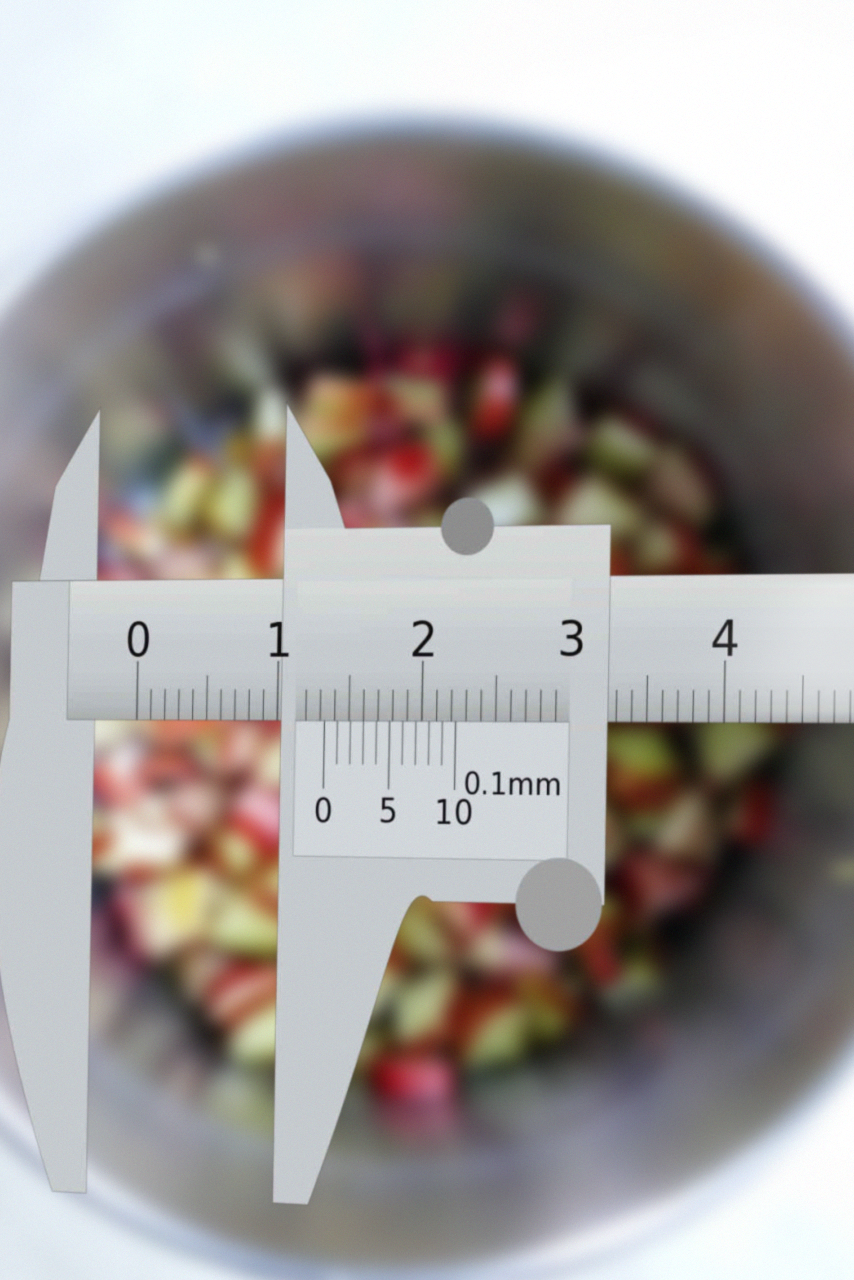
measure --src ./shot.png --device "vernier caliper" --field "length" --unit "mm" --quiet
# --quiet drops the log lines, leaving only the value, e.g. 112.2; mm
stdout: 13.3; mm
